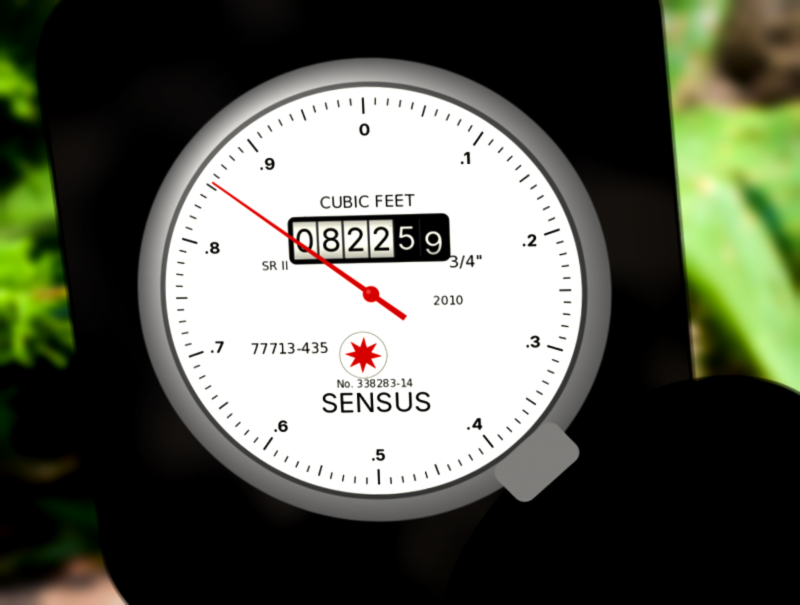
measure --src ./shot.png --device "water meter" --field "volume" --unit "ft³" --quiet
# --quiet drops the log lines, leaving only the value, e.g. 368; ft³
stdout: 82258.85; ft³
